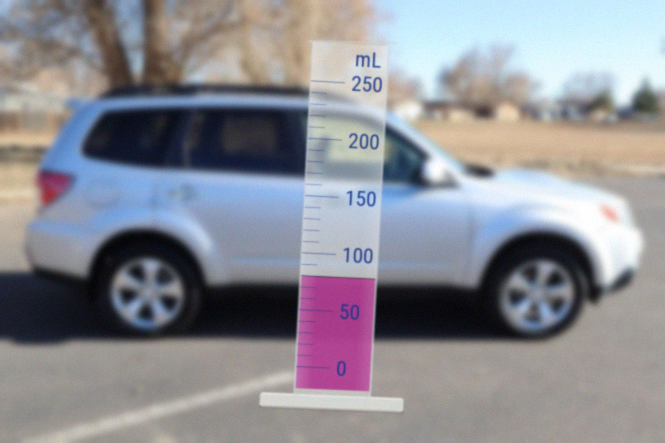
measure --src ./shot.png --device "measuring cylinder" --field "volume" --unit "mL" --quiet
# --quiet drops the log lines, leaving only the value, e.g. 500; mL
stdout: 80; mL
